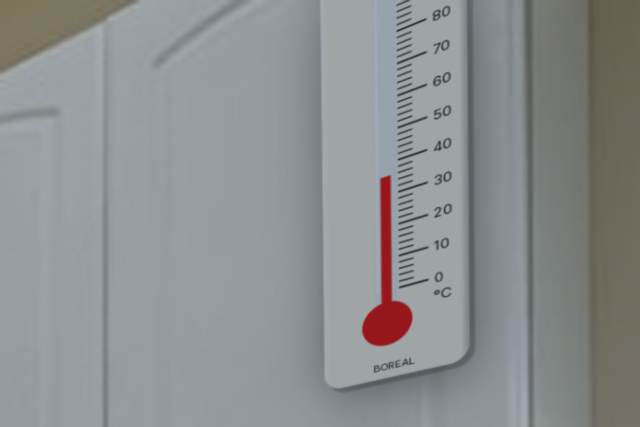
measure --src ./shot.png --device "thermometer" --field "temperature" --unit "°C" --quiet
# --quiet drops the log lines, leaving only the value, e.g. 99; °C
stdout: 36; °C
